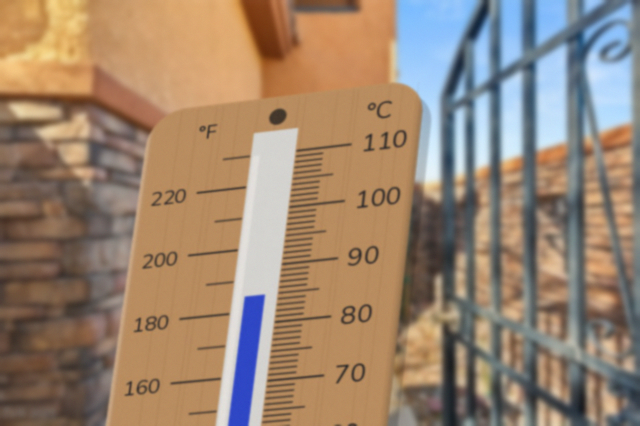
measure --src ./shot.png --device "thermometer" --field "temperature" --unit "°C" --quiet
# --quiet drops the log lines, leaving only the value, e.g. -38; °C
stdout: 85; °C
